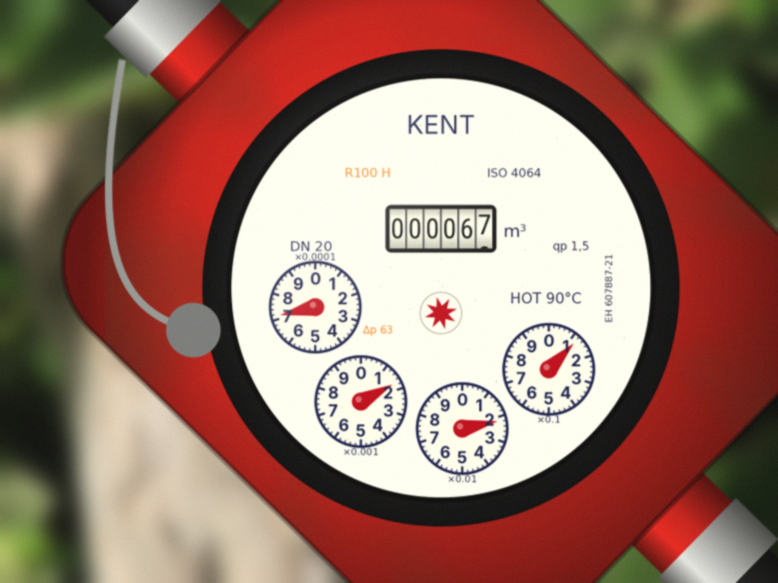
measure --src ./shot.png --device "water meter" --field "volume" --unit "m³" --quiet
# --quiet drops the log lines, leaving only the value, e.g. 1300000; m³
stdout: 67.1217; m³
